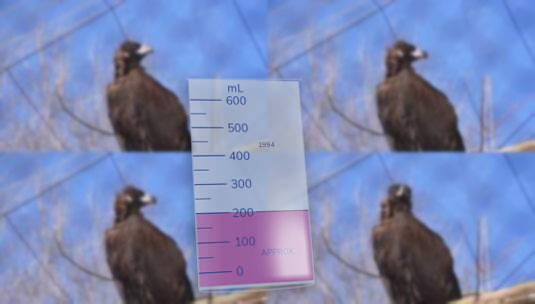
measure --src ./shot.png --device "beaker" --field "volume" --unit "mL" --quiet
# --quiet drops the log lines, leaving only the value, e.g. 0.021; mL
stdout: 200; mL
